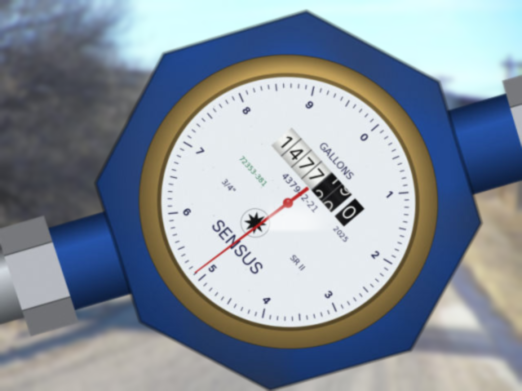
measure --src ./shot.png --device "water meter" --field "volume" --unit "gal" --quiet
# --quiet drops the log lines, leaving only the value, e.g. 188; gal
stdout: 1477195.1; gal
